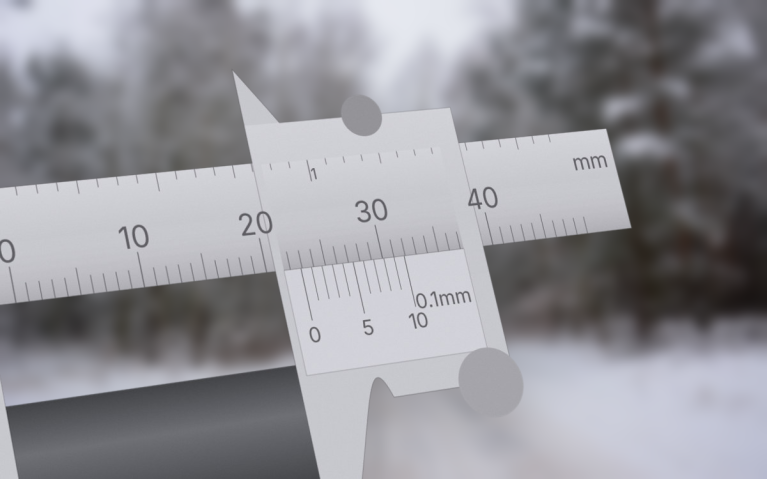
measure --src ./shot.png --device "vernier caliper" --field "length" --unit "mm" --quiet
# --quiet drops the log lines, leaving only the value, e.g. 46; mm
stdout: 22.9; mm
